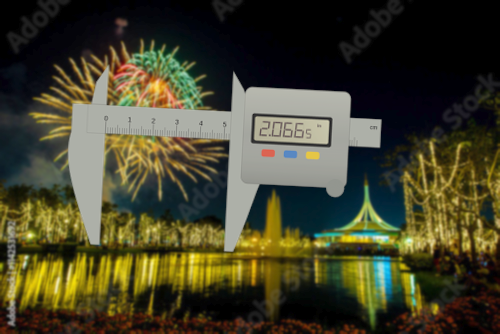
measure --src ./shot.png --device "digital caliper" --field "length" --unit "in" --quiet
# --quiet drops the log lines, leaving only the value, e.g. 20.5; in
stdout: 2.0665; in
